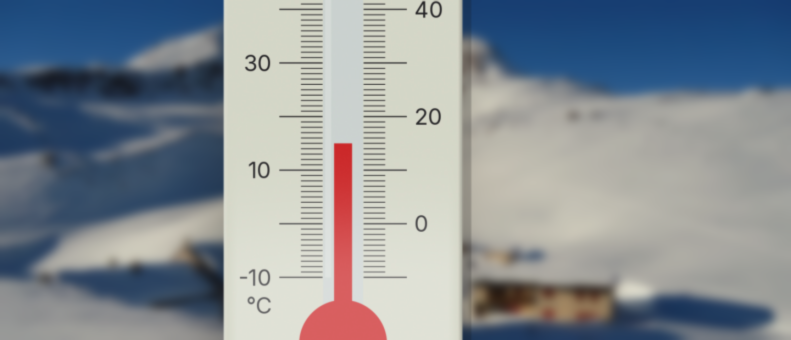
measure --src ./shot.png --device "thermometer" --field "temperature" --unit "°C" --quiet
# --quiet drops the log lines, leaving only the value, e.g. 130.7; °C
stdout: 15; °C
